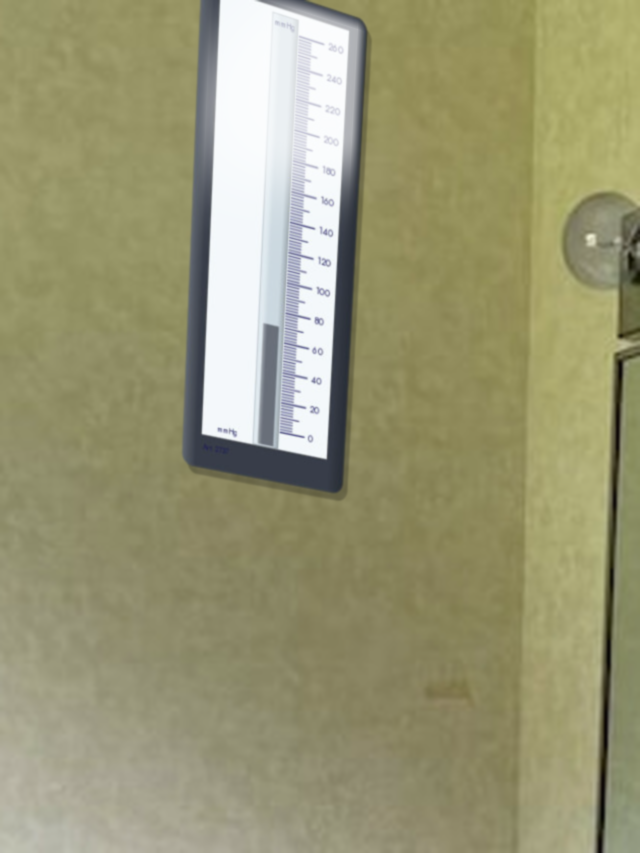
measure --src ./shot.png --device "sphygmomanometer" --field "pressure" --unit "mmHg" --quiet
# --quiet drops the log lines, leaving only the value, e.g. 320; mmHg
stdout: 70; mmHg
